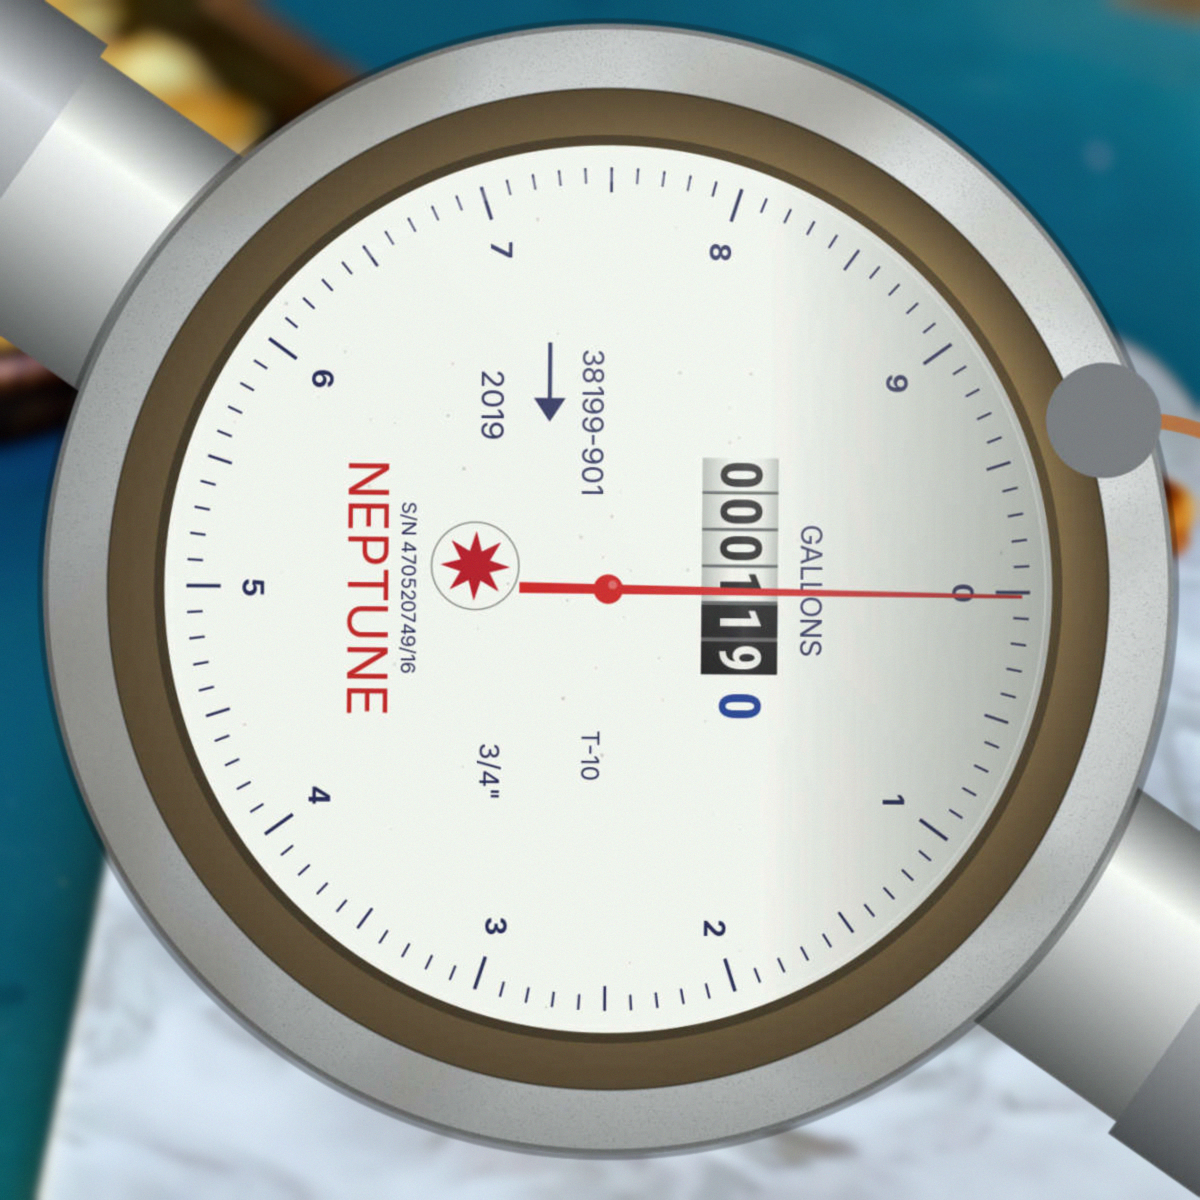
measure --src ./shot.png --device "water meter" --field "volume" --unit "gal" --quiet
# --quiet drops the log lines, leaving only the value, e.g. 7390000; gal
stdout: 1190.0; gal
